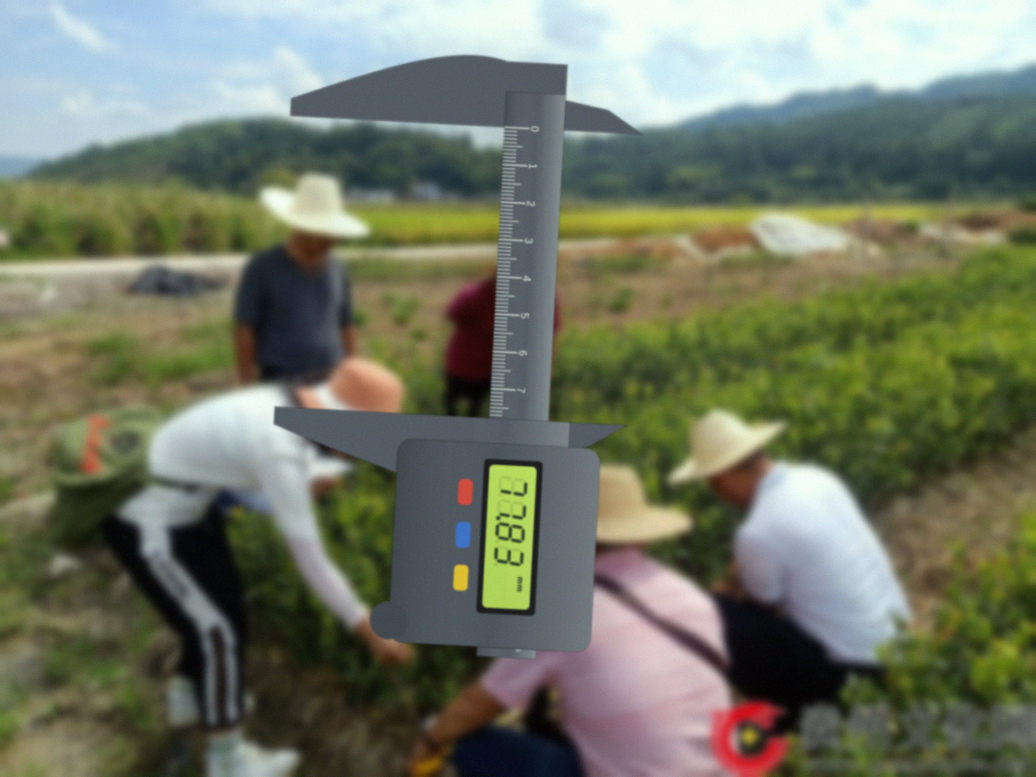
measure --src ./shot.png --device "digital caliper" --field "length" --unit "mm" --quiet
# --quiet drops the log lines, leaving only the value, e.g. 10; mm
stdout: 77.83; mm
